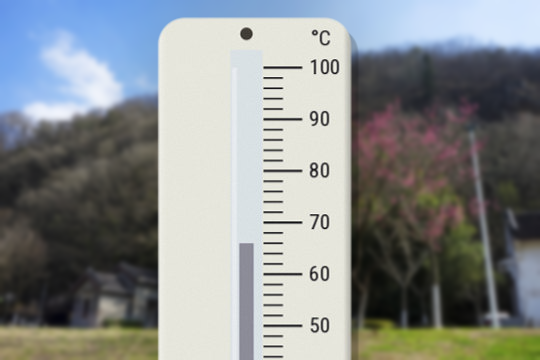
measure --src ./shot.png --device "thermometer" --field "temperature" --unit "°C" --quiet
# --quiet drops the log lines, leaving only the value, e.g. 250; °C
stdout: 66; °C
